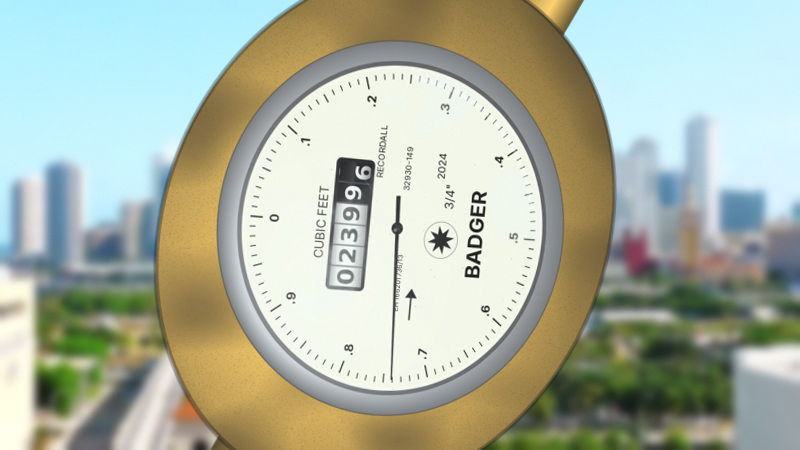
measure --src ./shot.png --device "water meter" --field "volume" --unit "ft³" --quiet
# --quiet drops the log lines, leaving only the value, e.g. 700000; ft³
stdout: 23995.74; ft³
